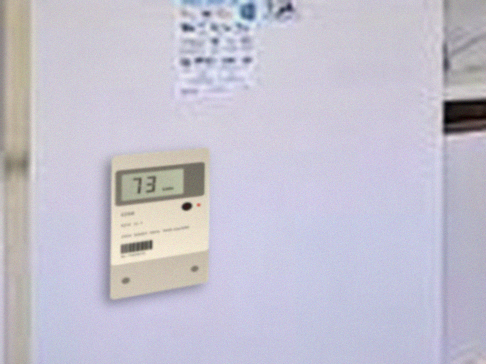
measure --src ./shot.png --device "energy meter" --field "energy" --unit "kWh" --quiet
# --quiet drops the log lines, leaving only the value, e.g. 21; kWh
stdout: 73; kWh
